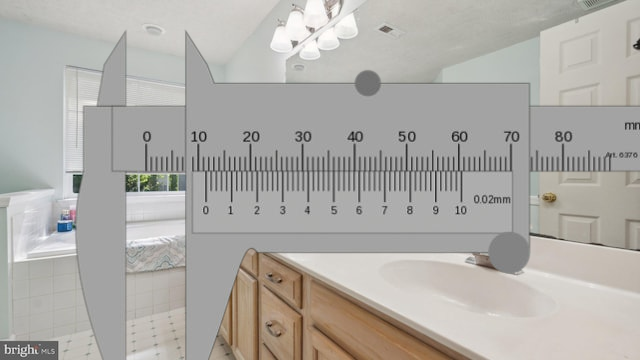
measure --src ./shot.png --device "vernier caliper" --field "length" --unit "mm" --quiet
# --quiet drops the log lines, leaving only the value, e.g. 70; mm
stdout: 11.5; mm
